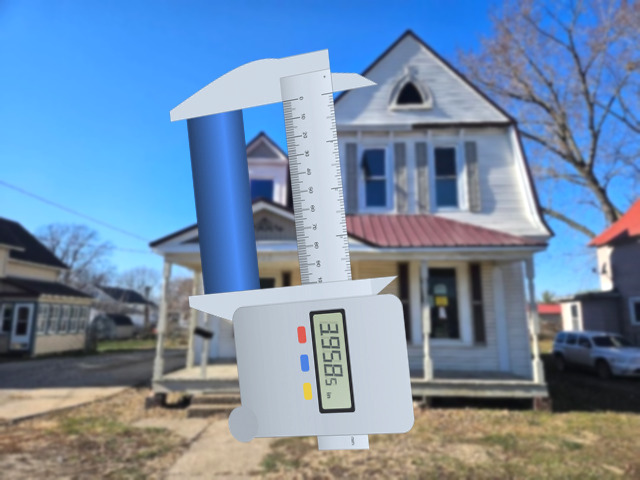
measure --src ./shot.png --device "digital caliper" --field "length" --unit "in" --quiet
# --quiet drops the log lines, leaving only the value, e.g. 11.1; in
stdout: 3.9585; in
